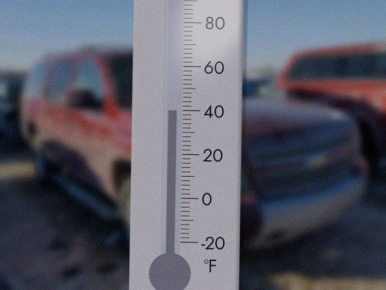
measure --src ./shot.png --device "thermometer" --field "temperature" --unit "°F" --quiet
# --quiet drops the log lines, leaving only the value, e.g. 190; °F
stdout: 40; °F
